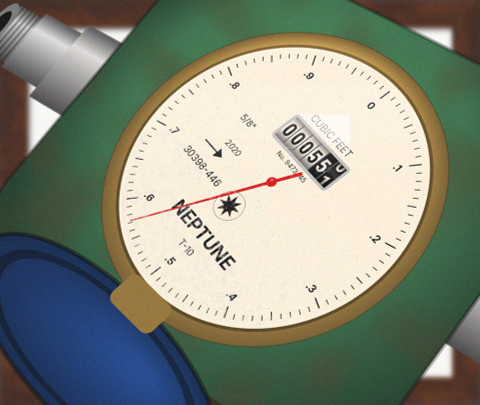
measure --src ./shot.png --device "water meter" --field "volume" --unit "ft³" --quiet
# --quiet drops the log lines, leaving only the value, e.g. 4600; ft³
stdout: 550.57; ft³
